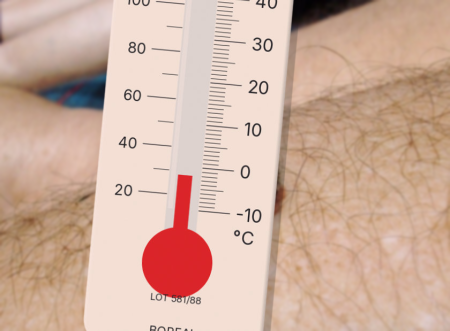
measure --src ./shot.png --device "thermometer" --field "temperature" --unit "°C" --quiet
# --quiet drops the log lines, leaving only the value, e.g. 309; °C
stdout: -2; °C
